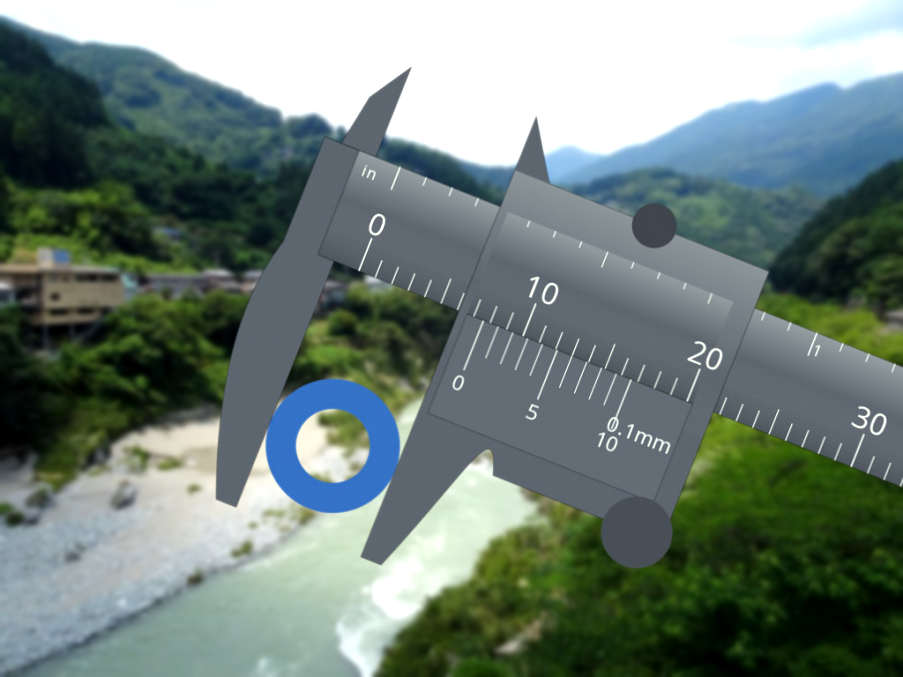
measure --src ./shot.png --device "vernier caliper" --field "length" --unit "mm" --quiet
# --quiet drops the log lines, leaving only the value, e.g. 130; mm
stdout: 7.6; mm
